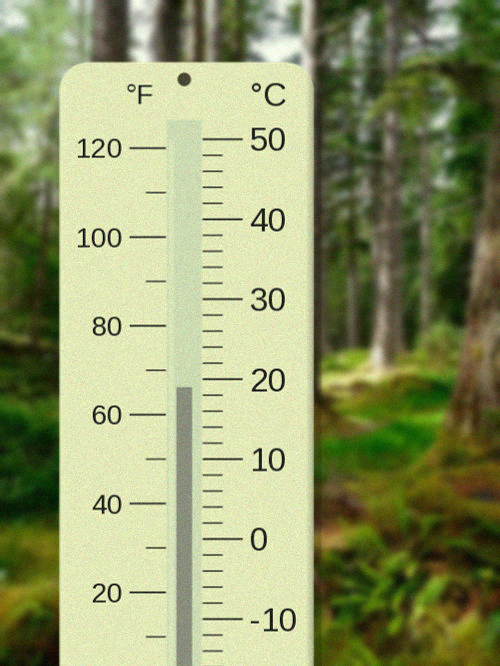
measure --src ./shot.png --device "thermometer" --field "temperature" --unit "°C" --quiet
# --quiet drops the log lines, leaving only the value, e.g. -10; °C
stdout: 19; °C
